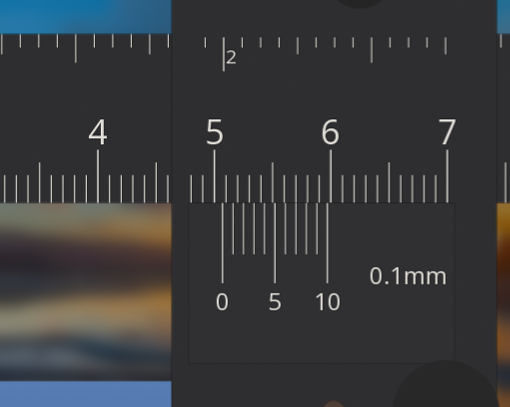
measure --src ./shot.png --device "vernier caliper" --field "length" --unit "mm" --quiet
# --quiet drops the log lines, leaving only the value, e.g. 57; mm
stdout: 50.7; mm
